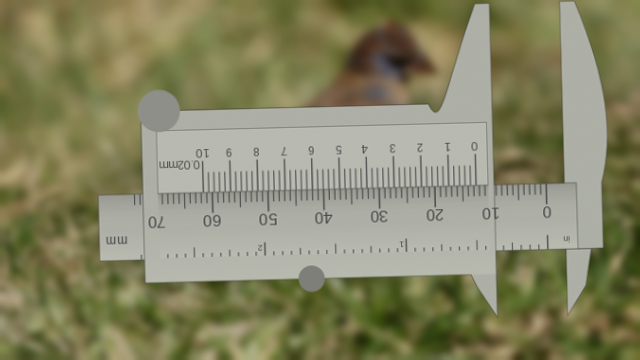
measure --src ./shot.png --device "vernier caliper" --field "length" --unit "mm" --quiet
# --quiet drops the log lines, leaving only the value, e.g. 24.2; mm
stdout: 12.6; mm
